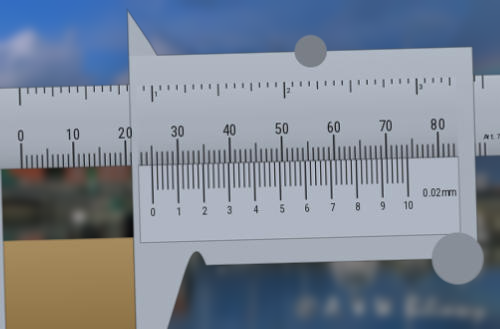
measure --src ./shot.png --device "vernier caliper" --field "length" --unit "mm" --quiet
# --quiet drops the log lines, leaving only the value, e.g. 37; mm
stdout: 25.0; mm
